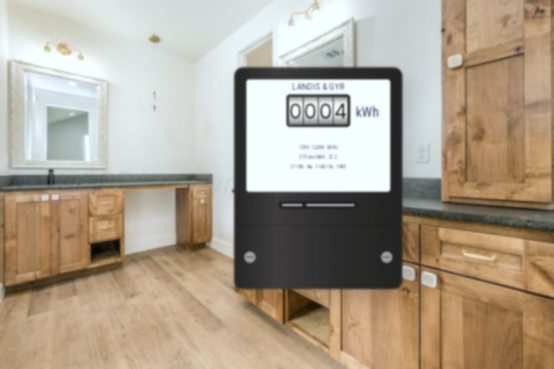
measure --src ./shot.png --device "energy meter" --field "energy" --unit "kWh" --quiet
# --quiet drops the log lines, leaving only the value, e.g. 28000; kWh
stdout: 4; kWh
